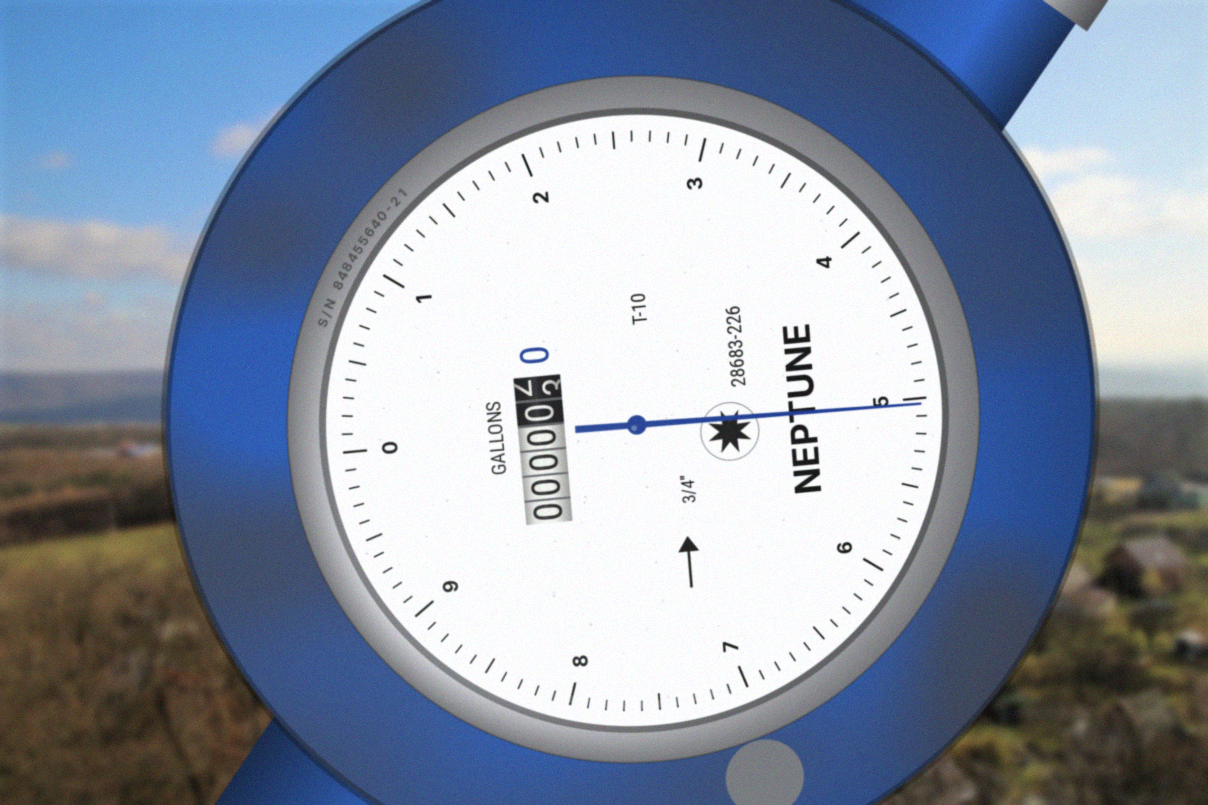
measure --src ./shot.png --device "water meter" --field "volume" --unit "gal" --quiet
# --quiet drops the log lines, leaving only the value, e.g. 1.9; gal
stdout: 25.0; gal
